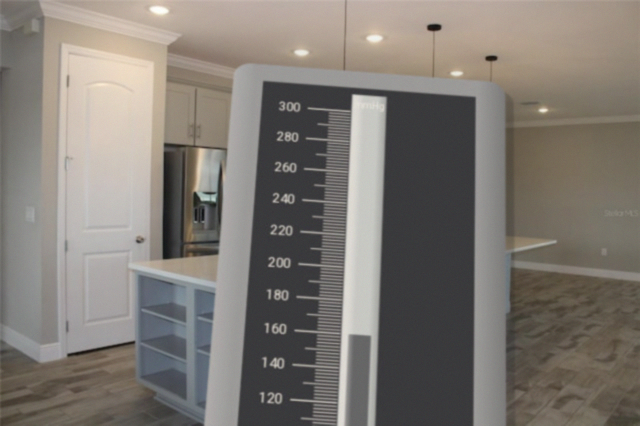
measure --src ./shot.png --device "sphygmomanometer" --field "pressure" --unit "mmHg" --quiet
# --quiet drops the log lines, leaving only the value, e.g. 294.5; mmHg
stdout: 160; mmHg
